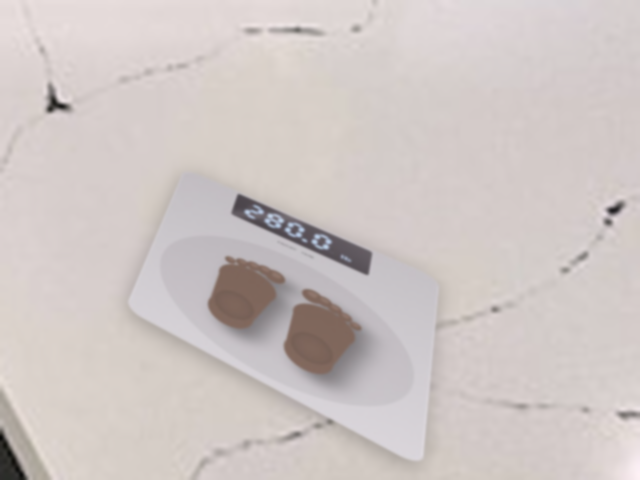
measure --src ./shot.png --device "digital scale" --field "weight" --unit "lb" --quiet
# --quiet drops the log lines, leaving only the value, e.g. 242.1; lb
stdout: 280.0; lb
